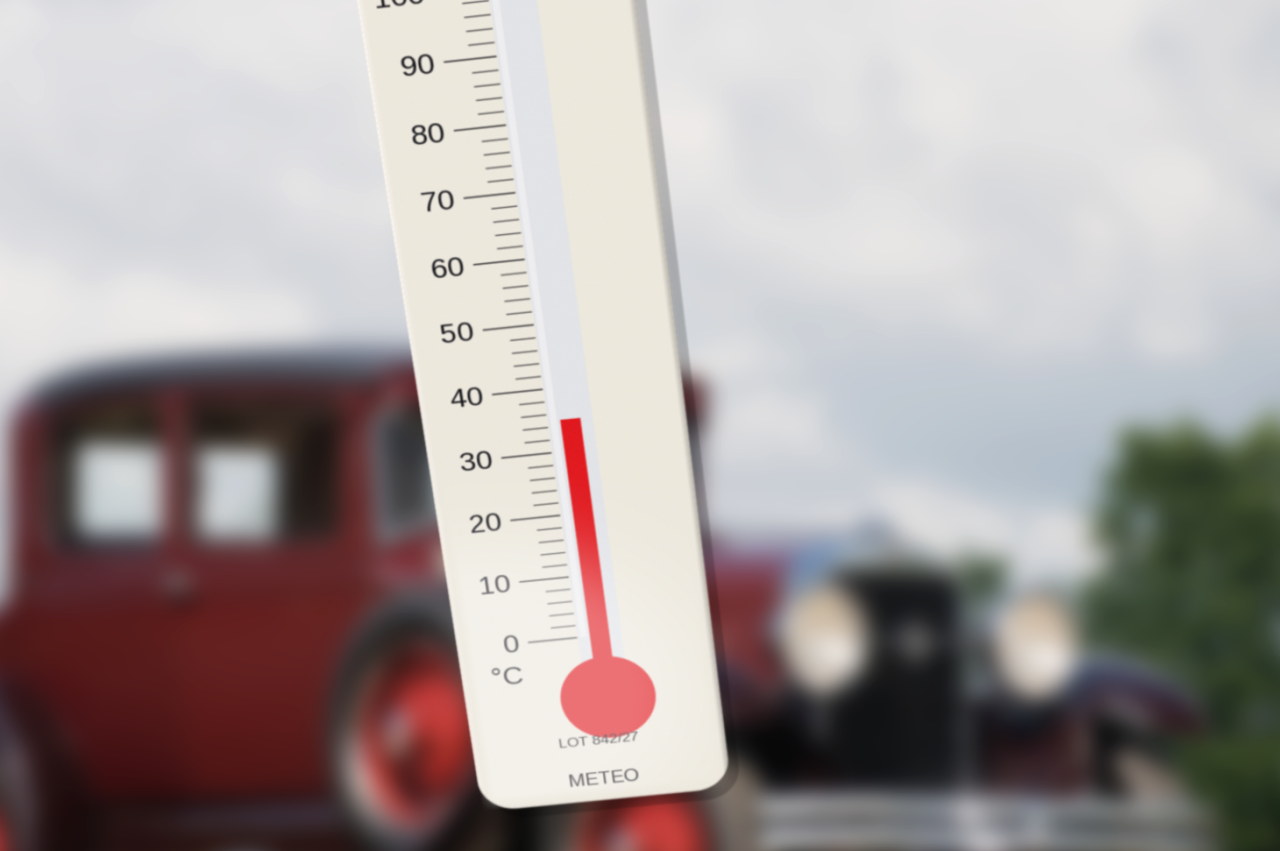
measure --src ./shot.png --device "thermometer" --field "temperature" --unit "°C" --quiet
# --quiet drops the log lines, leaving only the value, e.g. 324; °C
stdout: 35; °C
